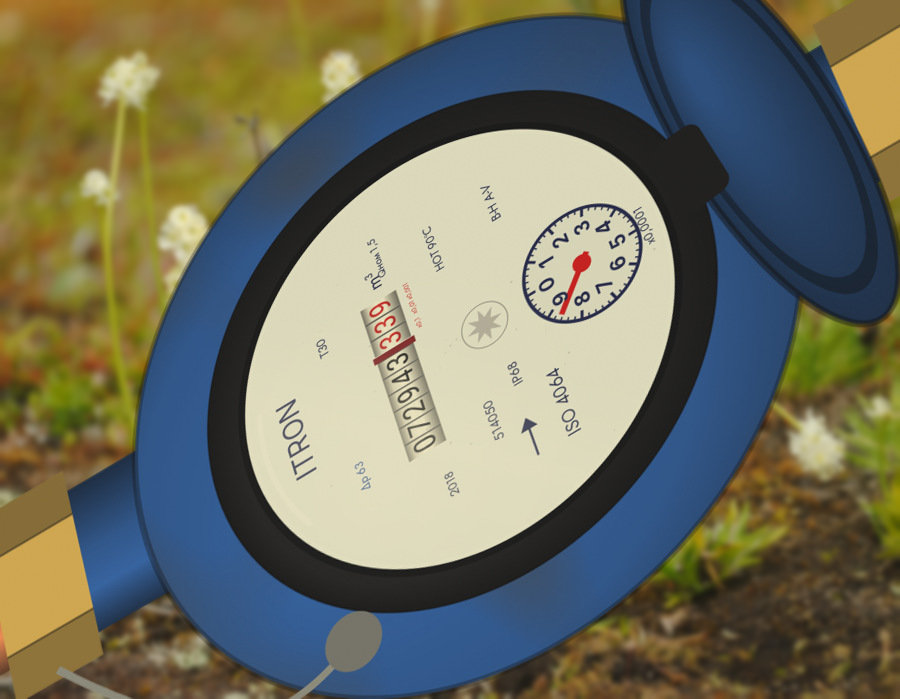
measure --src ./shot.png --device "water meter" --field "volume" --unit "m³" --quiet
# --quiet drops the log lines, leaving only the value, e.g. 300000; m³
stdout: 72943.3398; m³
